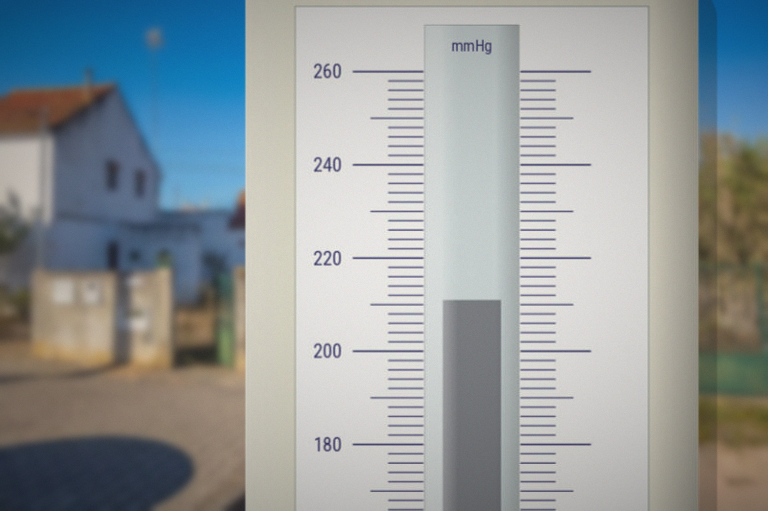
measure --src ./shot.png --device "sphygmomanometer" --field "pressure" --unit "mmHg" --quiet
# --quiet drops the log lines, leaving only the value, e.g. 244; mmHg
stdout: 211; mmHg
